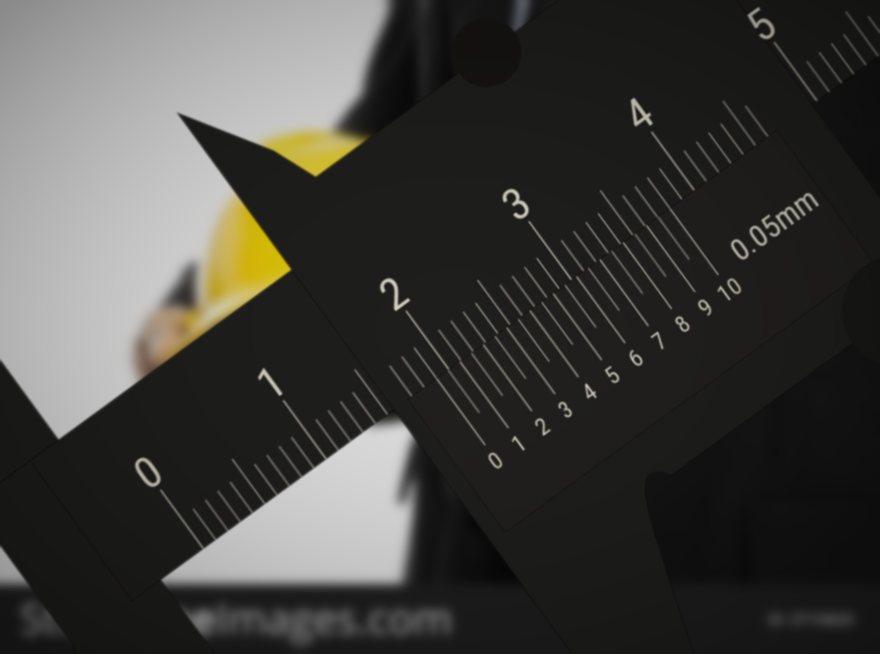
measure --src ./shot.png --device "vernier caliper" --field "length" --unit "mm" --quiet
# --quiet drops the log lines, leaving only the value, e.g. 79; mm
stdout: 19.0; mm
